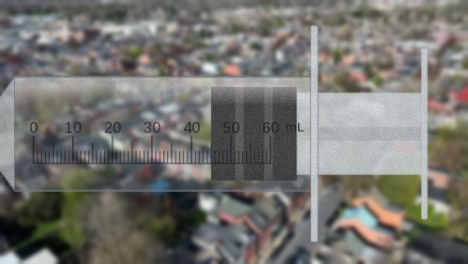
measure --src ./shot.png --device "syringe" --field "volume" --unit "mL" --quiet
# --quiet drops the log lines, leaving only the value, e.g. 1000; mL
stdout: 45; mL
